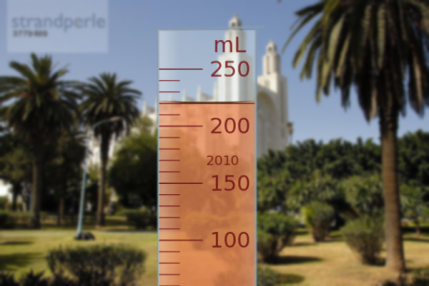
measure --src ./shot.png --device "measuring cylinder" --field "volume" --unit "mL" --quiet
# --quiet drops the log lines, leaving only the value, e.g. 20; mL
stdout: 220; mL
